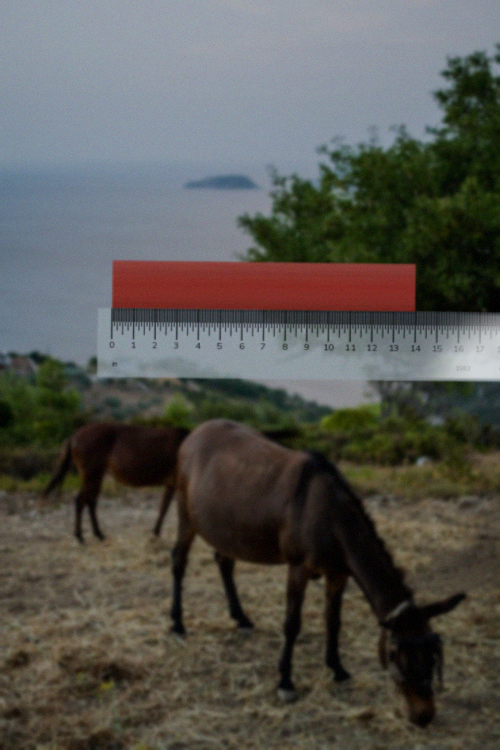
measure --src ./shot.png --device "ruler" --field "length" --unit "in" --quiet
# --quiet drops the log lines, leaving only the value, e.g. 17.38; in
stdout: 14; in
